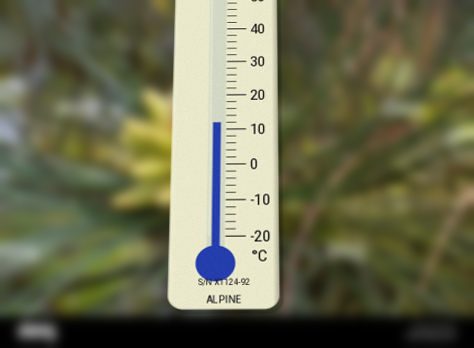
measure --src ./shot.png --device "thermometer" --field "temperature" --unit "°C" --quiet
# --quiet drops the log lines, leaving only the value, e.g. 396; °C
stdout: 12; °C
